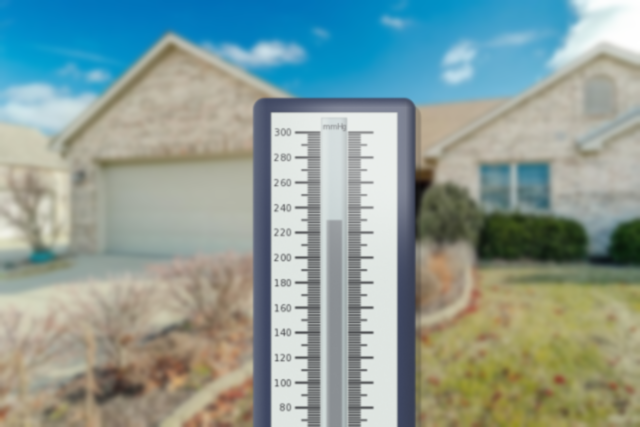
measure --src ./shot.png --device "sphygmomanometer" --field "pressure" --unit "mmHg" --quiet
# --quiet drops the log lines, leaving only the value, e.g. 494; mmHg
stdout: 230; mmHg
